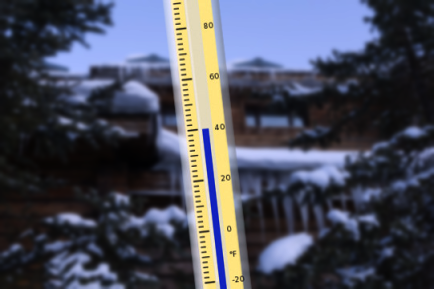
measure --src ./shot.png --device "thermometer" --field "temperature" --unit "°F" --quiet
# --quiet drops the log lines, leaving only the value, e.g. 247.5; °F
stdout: 40; °F
